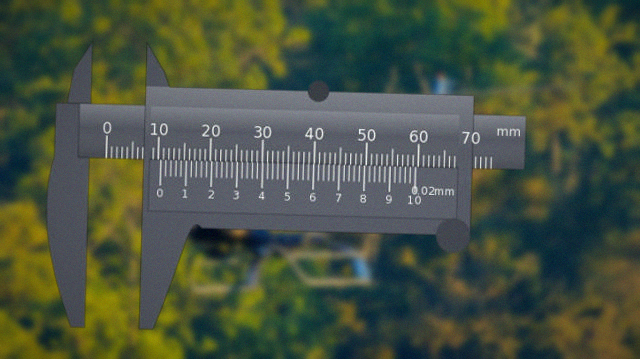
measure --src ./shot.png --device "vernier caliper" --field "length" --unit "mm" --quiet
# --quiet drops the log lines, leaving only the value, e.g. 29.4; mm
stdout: 10.5; mm
